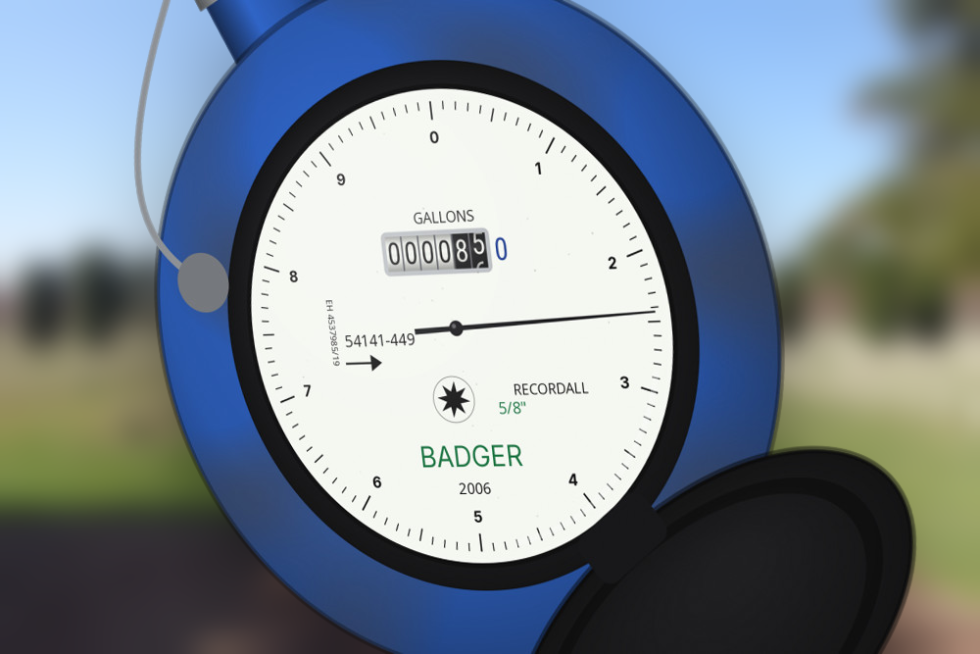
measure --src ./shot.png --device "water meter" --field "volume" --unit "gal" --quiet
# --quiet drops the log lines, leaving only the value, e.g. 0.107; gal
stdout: 852.4; gal
